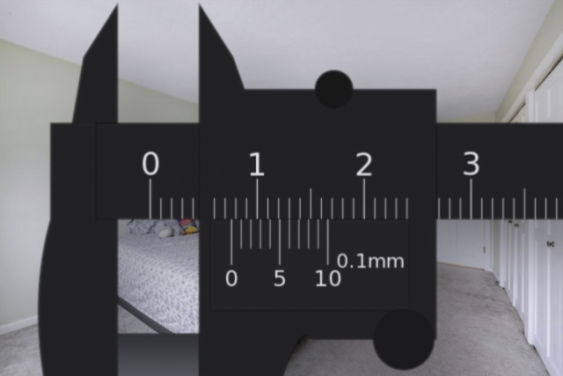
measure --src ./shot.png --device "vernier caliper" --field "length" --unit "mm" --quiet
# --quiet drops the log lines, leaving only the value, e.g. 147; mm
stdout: 7.6; mm
